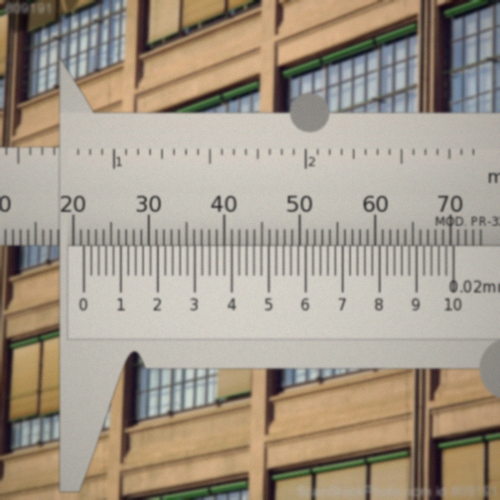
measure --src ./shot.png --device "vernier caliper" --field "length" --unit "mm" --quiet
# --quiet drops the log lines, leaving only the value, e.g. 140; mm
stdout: 21.4; mm
